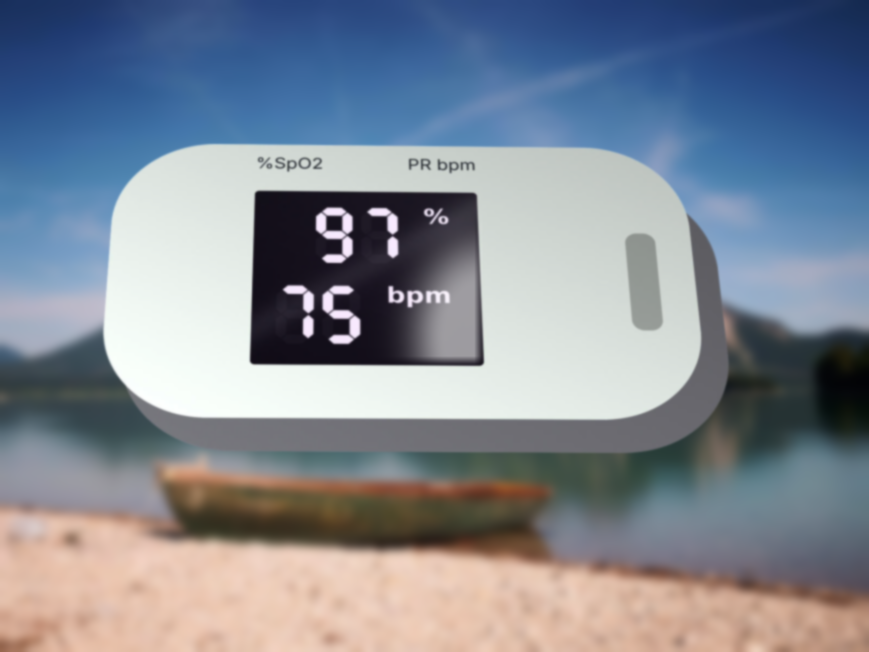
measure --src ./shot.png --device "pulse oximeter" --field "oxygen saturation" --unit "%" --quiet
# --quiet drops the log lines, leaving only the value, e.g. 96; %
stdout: 97; %
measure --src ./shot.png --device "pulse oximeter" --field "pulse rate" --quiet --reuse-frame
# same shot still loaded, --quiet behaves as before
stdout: 75; bpm
